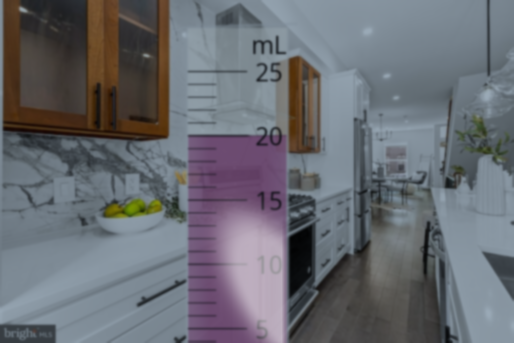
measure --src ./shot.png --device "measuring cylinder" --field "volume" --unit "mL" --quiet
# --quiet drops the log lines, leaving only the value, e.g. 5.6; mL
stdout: 20; mL
